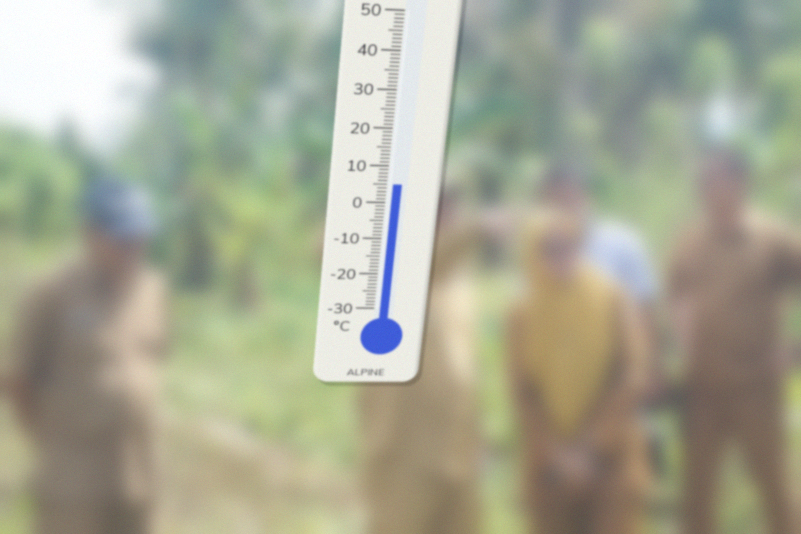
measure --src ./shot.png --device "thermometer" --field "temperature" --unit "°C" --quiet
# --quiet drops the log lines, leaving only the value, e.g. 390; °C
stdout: 5; °C
